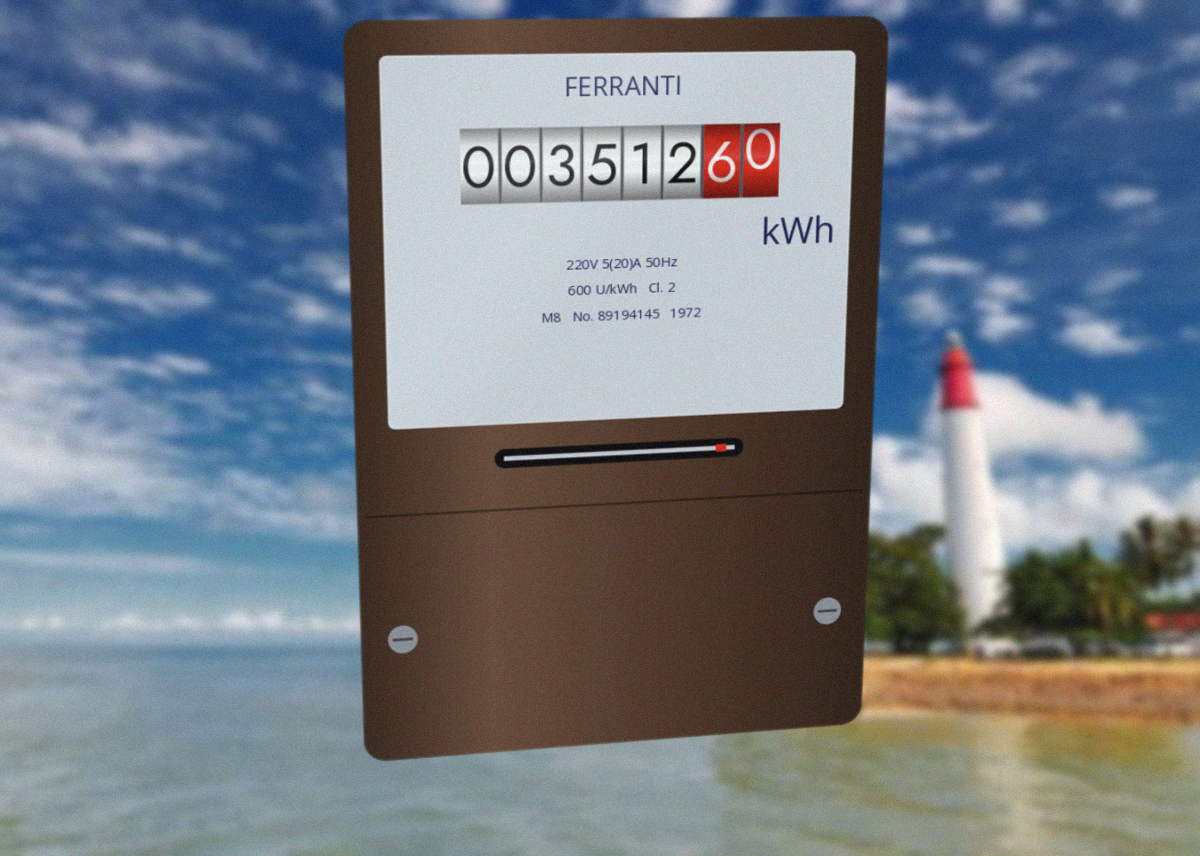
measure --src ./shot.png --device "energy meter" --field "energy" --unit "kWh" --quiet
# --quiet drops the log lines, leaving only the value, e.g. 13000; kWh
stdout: 3512.60; kWh
